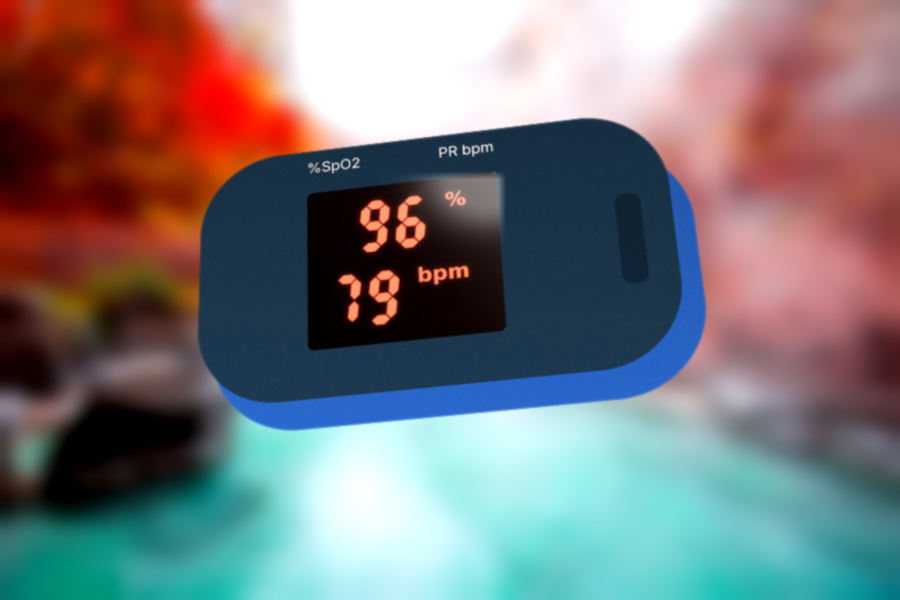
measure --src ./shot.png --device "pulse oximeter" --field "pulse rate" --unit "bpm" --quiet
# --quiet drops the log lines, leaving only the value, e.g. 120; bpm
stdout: 79; bpm
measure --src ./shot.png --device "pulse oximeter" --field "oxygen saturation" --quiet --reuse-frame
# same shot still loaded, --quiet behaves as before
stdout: 96; %
